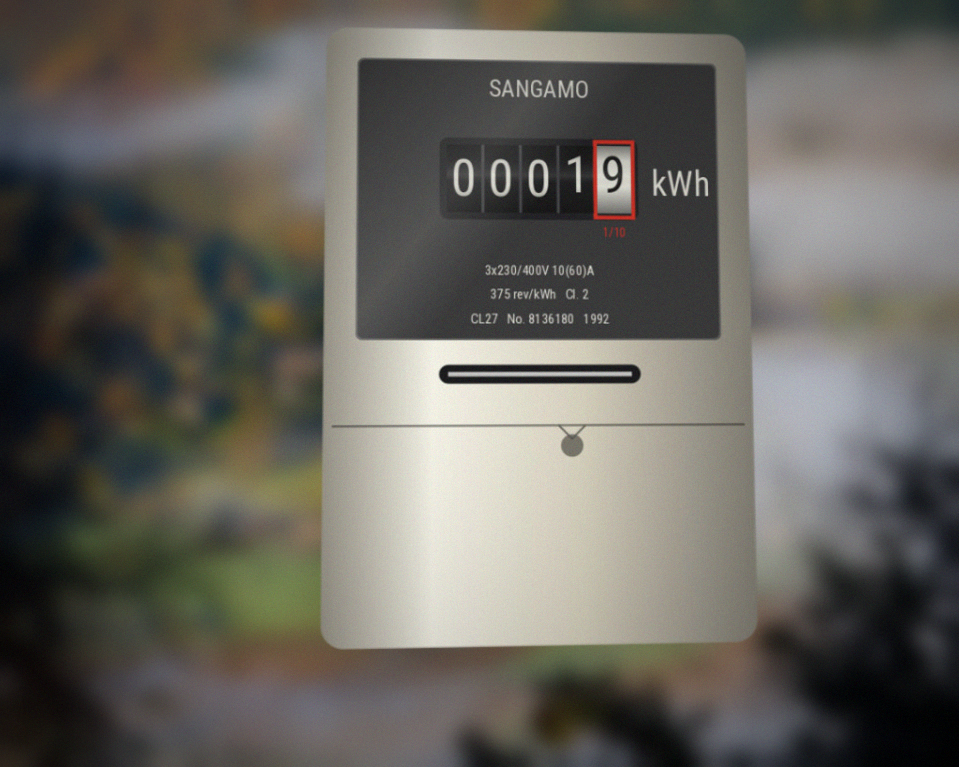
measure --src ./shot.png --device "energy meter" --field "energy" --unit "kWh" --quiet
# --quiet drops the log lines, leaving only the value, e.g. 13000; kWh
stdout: 1.9; kWh
